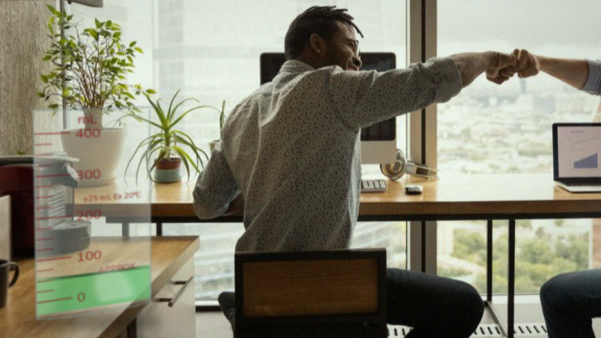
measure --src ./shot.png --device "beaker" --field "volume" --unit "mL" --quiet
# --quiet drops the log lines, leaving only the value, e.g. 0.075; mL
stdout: 50; mL
